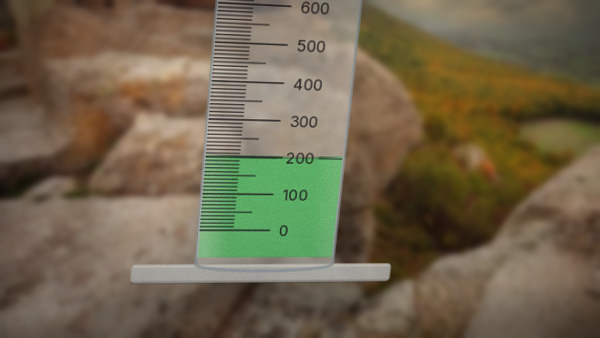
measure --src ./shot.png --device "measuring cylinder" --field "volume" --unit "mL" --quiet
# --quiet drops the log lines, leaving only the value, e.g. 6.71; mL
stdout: 200; mL
